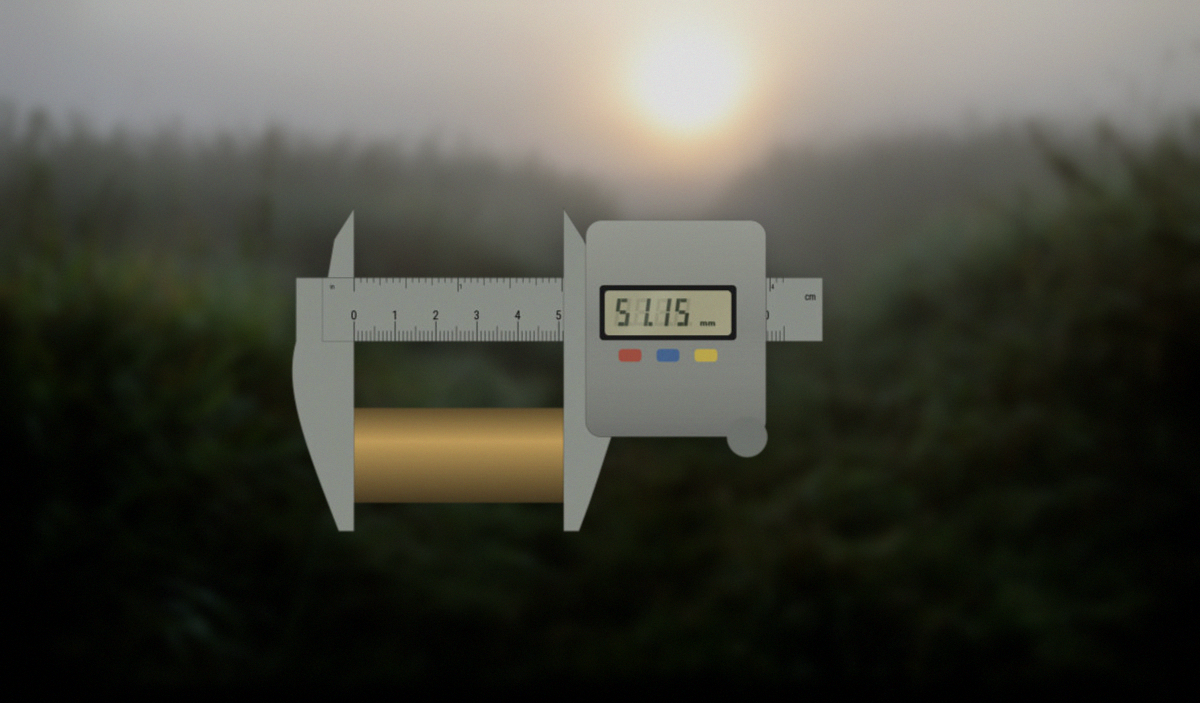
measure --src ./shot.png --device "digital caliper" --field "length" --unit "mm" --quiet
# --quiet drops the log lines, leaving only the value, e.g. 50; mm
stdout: 51.15; mm
